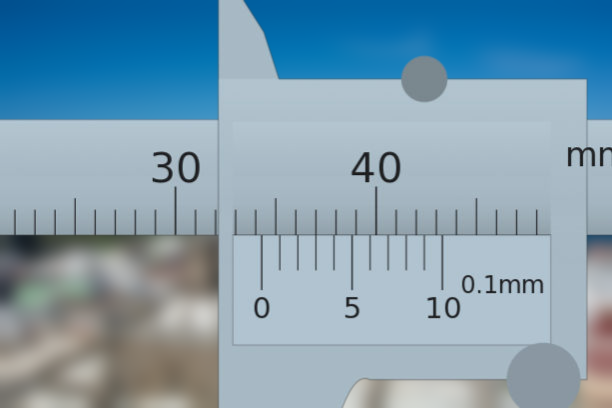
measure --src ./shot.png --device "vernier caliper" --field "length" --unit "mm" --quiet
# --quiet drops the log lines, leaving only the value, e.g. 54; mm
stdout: 34.3; mm
